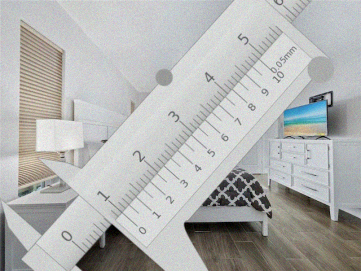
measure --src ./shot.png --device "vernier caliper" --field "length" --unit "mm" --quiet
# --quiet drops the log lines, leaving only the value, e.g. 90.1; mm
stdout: 10.0; mm
